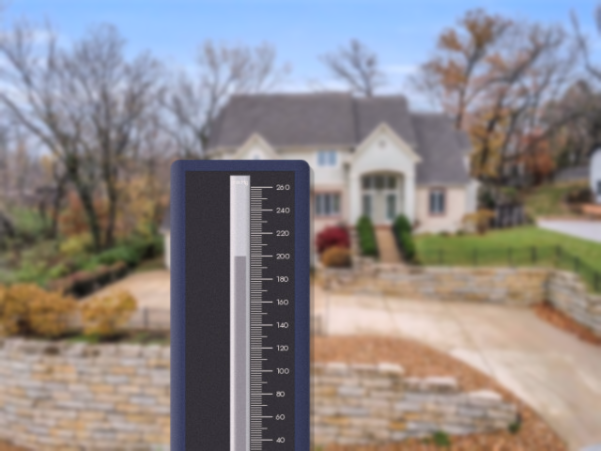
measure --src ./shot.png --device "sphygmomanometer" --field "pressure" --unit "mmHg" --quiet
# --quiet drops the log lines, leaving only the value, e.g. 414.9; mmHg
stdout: 200; mmHg
